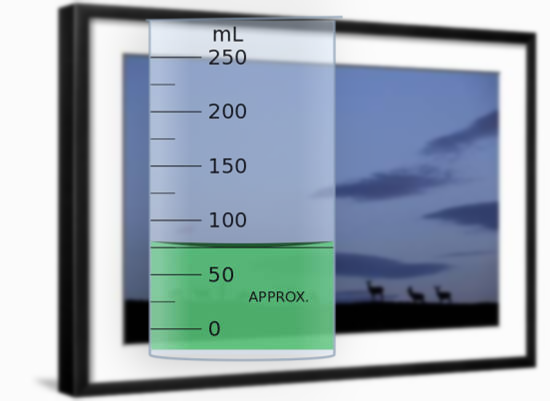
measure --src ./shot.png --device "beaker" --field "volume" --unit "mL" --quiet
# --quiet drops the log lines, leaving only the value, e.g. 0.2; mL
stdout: 75; mL
